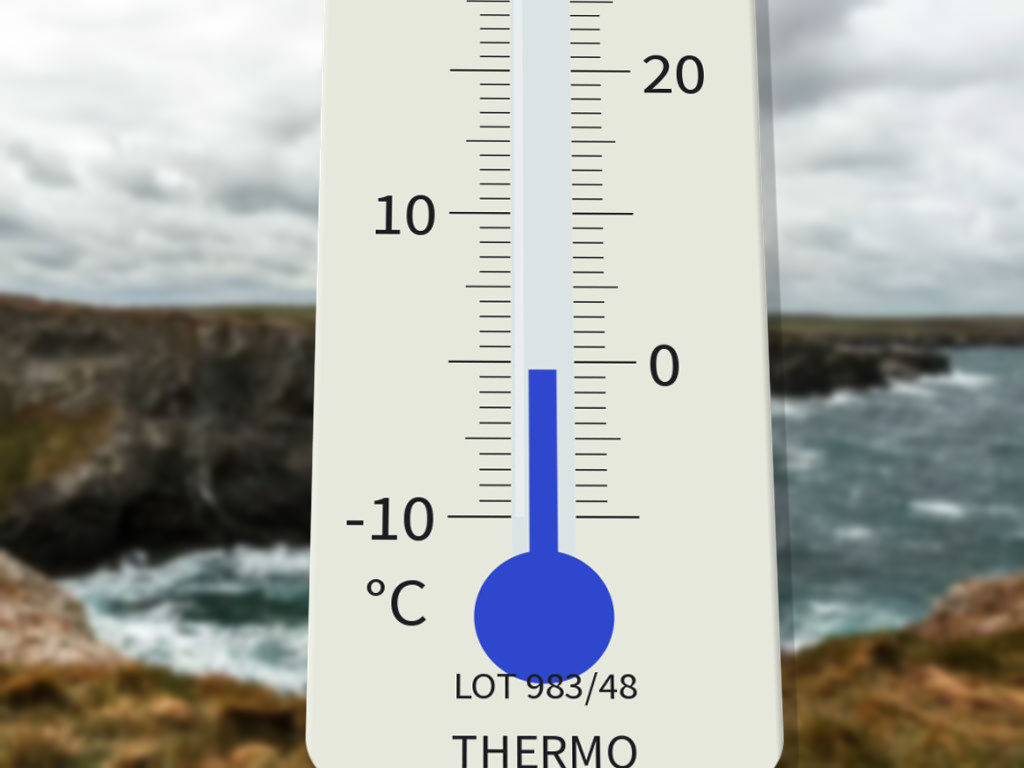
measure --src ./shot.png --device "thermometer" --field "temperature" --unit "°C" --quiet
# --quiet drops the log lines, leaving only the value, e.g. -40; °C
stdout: -0.5; °C
